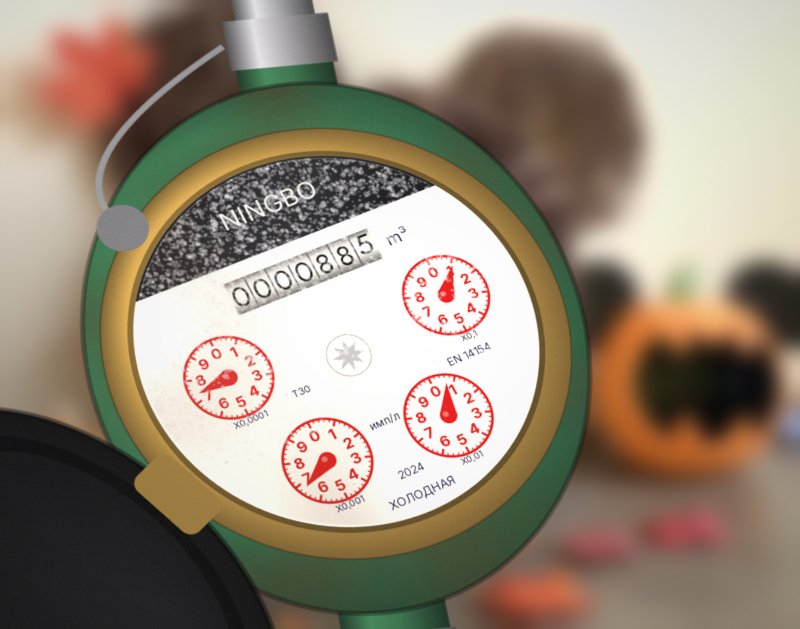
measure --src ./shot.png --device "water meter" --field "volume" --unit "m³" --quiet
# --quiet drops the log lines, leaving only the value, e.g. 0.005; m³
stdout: 885.1067; m³
